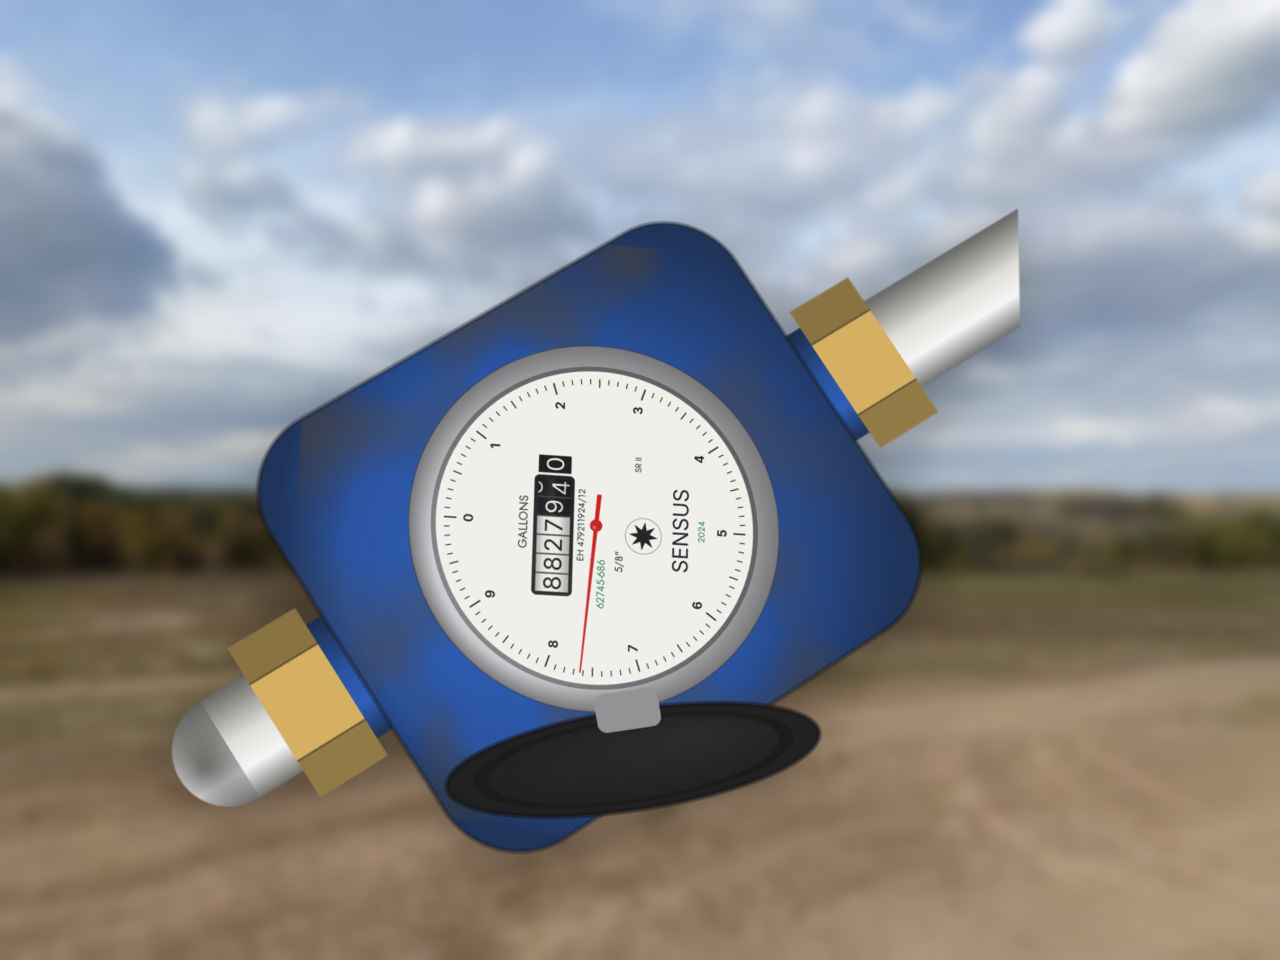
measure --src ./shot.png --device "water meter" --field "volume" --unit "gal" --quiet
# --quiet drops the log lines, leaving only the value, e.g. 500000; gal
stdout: 8827937.6; gal
